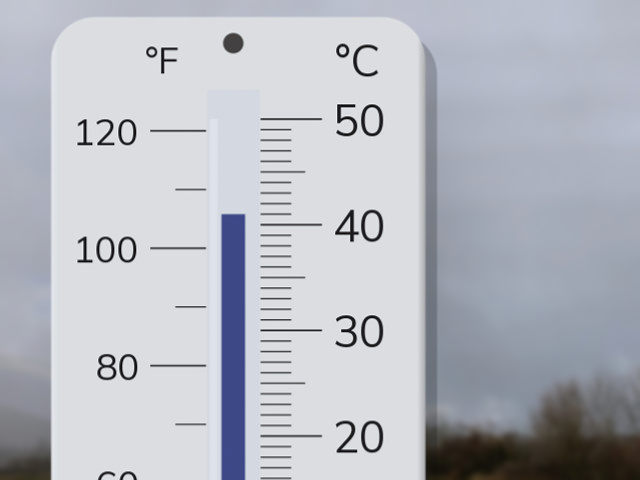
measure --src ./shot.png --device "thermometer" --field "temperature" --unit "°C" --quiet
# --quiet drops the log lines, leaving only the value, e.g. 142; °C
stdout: 41; °C
